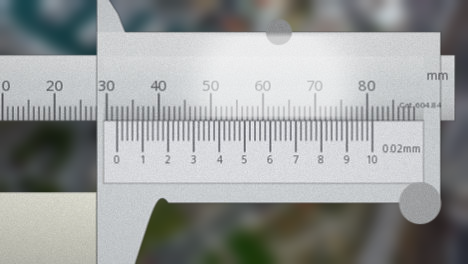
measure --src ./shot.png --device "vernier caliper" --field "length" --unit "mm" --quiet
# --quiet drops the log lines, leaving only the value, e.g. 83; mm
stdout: 32.0; mm
